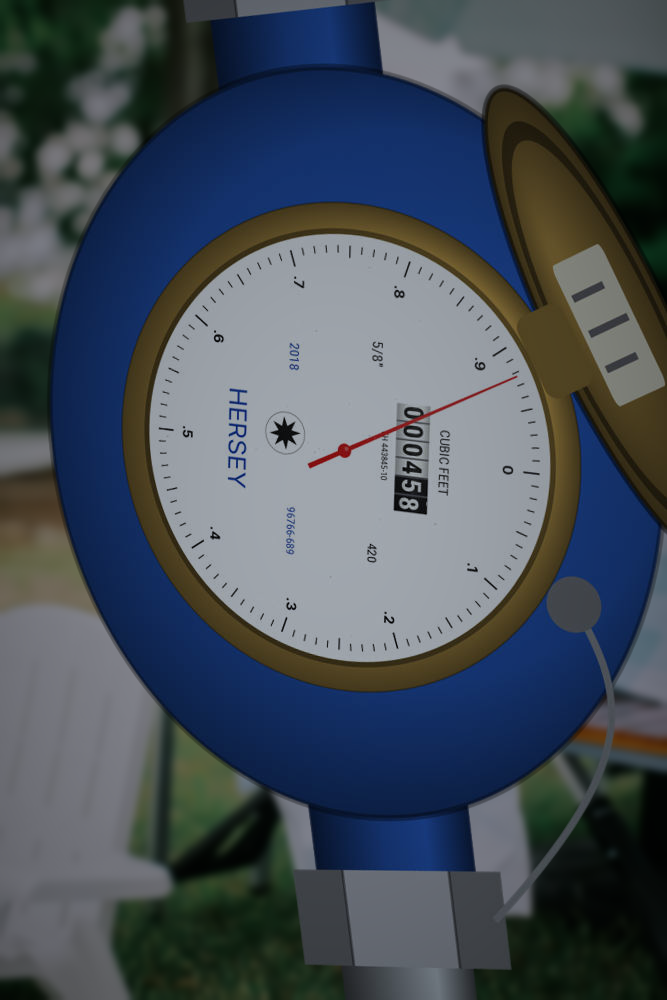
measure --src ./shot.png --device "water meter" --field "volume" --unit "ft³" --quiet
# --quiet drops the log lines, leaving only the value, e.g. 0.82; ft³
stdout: 457.92; ft³
